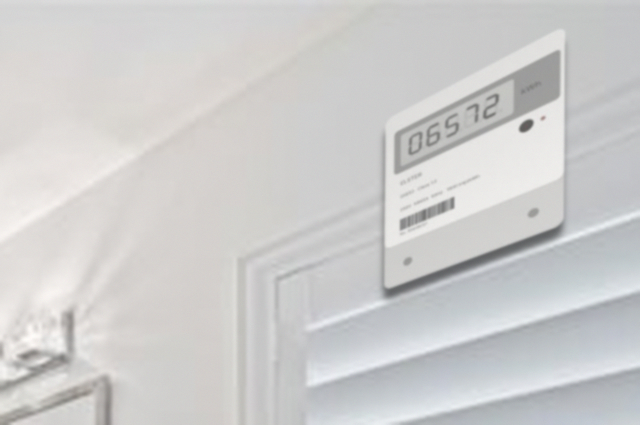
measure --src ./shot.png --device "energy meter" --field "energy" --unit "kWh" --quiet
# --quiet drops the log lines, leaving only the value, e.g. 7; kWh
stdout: 6572; kWh
